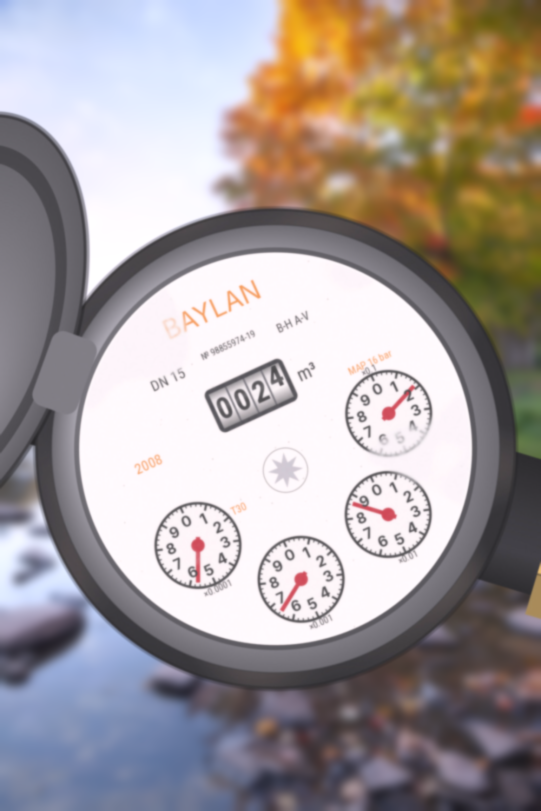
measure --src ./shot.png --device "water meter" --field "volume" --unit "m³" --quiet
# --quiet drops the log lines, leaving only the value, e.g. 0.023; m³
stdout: 24.1865; m³
